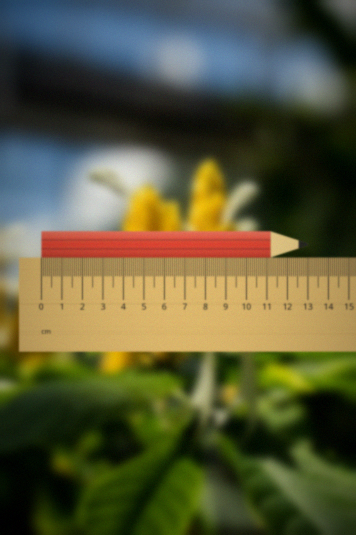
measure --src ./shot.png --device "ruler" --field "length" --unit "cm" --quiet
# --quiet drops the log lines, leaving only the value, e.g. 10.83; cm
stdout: 13; cm
